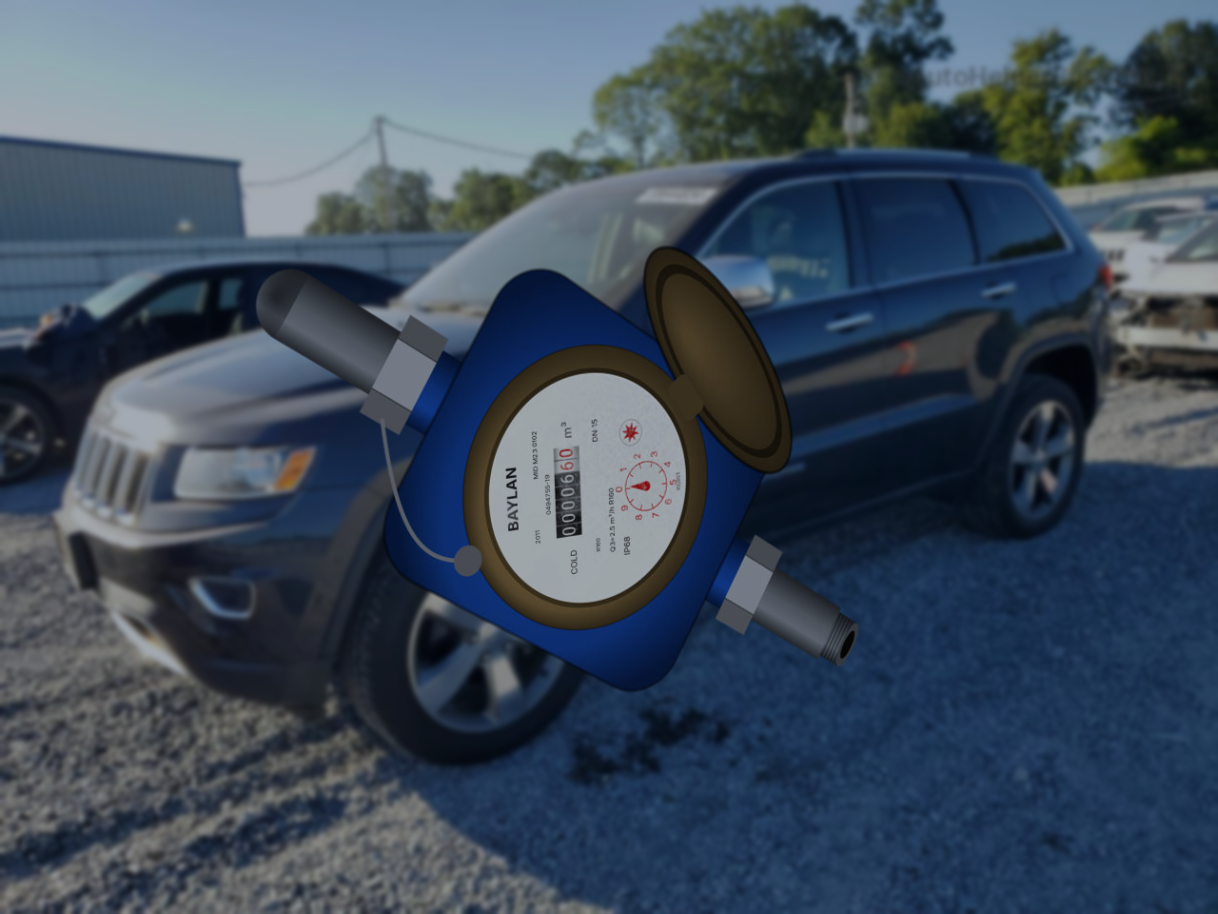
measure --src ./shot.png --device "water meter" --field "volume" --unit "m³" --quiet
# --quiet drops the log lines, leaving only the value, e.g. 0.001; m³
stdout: 6.600; m³
